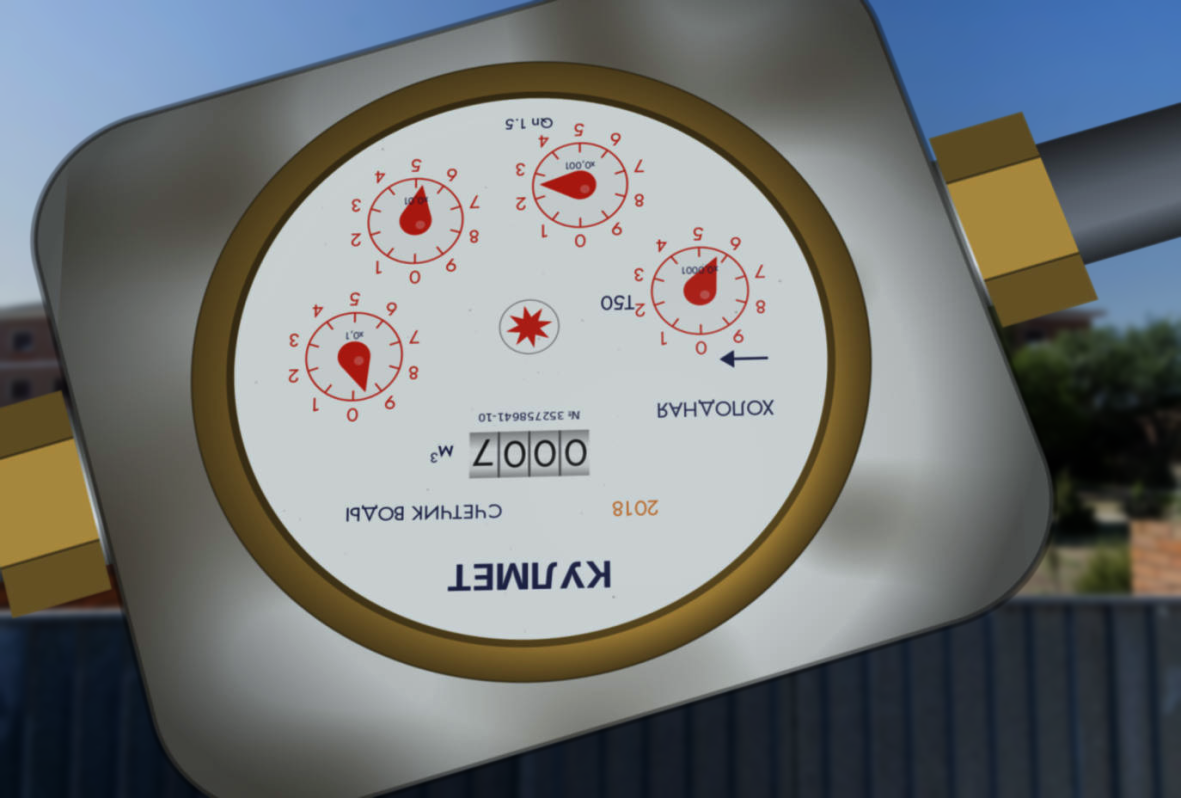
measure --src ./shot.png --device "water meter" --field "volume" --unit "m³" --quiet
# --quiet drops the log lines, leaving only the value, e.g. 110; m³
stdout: 6.9525; m³
